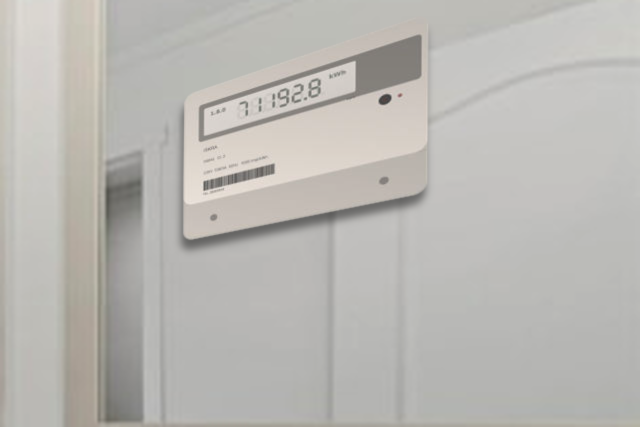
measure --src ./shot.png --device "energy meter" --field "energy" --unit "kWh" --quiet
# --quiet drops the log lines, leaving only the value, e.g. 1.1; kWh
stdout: 71192.8; kWh
